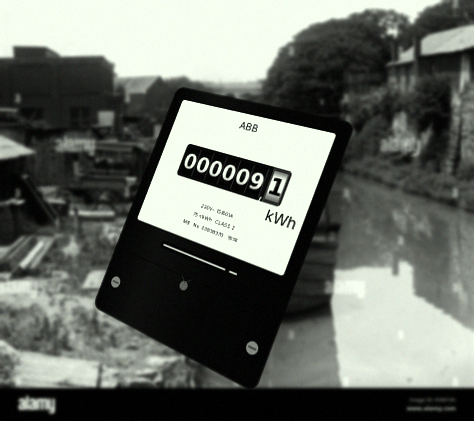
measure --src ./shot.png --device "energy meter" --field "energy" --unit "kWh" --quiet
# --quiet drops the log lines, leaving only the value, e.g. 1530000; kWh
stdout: 9.1; kWh
